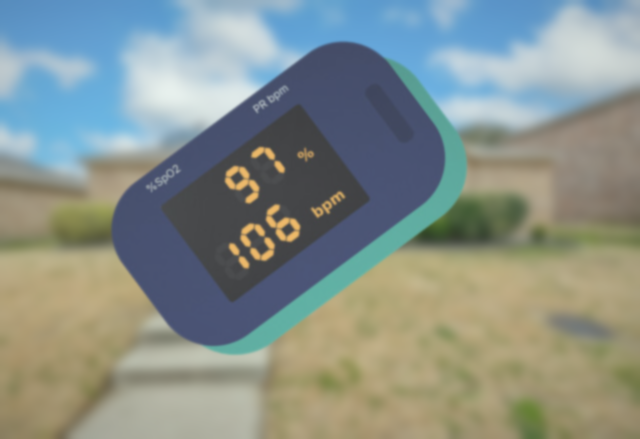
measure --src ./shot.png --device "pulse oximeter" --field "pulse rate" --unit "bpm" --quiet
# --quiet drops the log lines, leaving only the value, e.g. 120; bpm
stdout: 106; bpm
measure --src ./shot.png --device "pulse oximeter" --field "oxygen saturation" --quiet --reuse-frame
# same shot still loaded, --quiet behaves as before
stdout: 97; %
